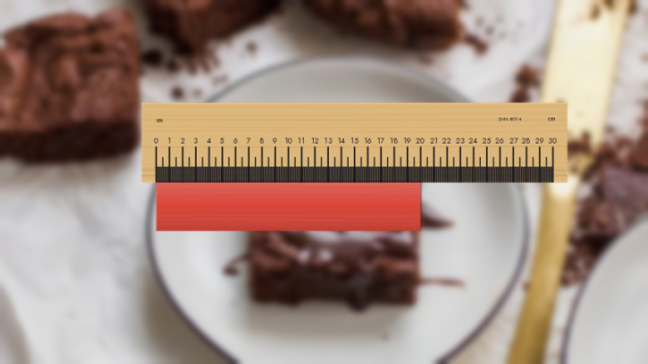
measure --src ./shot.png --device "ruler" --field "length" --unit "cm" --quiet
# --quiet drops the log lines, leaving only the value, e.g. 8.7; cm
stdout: 20; cm
